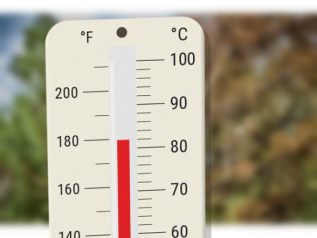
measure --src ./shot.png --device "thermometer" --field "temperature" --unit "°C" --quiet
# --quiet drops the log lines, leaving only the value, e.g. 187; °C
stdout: 82; °C
